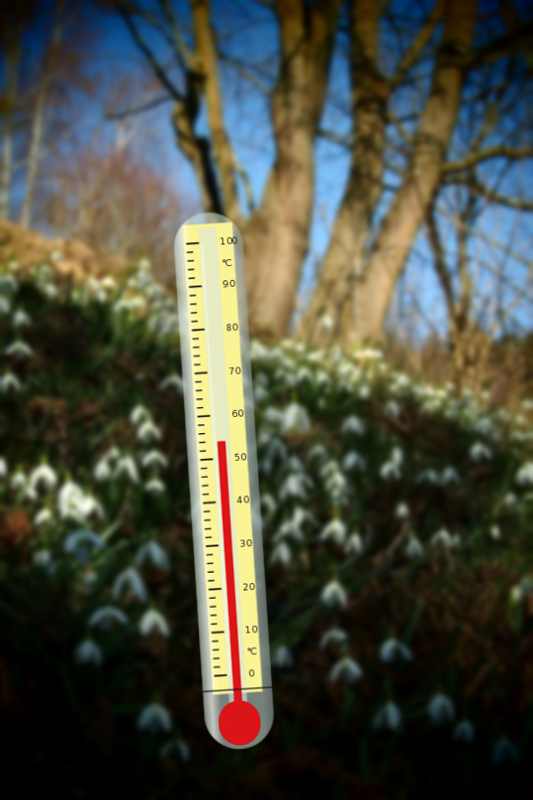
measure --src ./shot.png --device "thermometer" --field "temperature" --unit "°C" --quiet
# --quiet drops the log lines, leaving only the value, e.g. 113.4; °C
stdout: 54; °C
